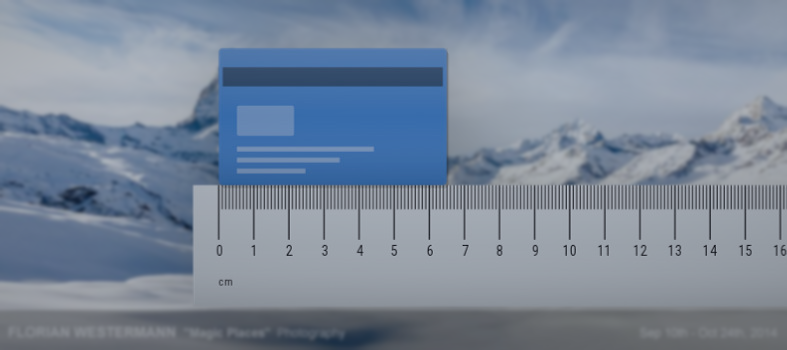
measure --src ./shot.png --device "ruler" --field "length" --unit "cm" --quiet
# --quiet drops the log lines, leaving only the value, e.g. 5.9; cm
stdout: 6.5; cm
